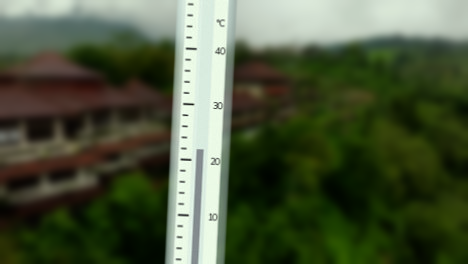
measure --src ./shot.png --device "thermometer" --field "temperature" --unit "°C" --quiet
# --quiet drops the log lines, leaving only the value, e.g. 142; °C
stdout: 22; °C
